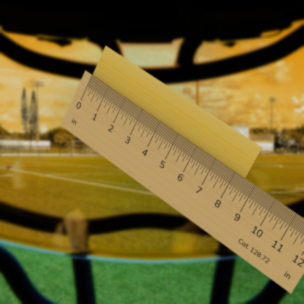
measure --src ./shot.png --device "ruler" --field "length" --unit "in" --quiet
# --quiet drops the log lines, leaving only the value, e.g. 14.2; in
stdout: 8.5; in
